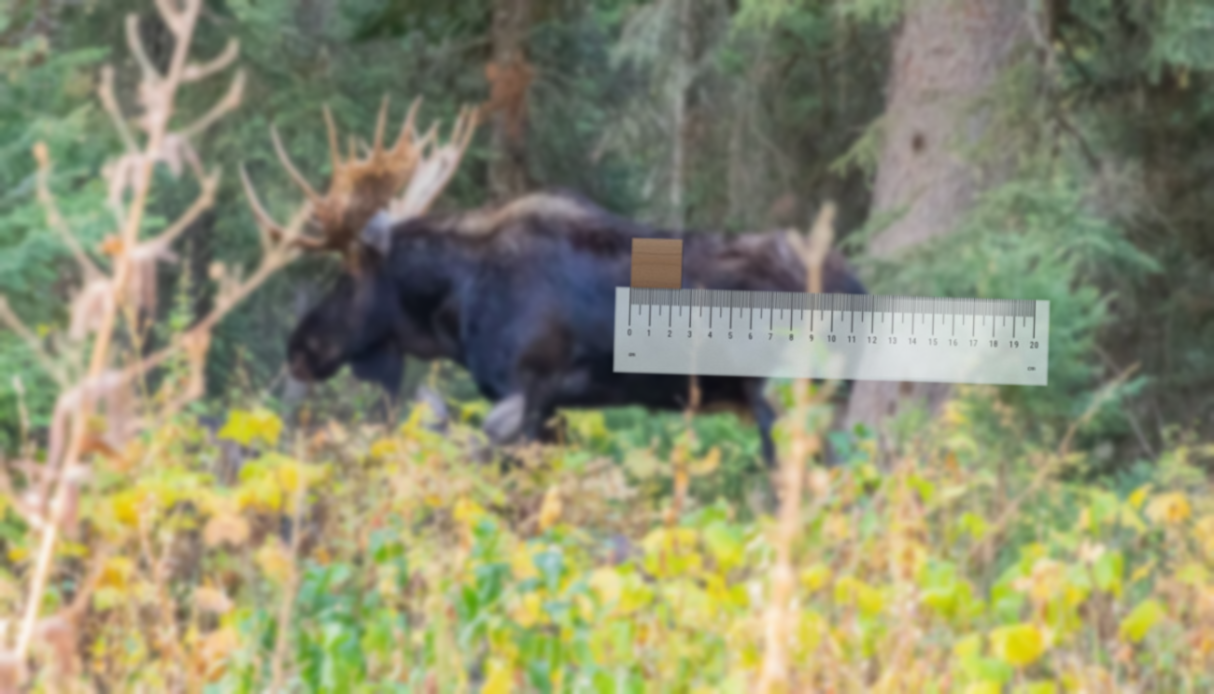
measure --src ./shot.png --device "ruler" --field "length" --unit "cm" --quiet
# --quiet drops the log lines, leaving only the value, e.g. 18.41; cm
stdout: 2.5; cm
